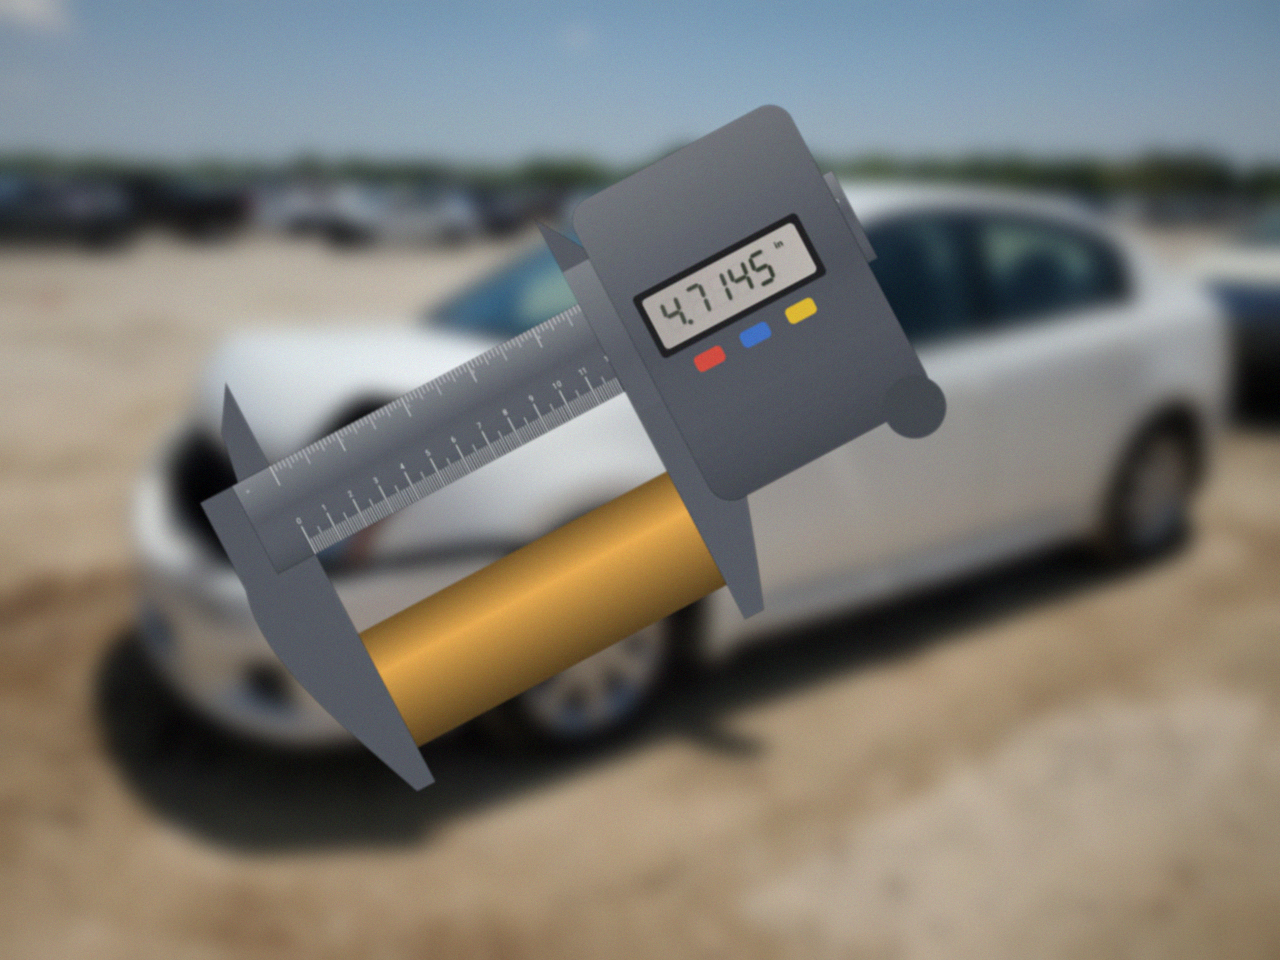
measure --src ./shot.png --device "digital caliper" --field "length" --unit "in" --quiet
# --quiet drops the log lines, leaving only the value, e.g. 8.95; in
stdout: 4.7145; in
